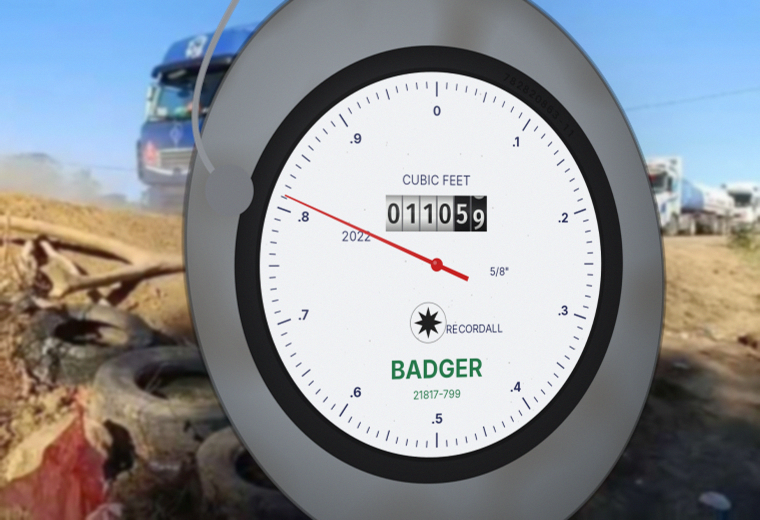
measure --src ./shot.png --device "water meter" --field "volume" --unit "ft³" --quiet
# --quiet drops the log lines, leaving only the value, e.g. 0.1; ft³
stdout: 11058.81; ft³
